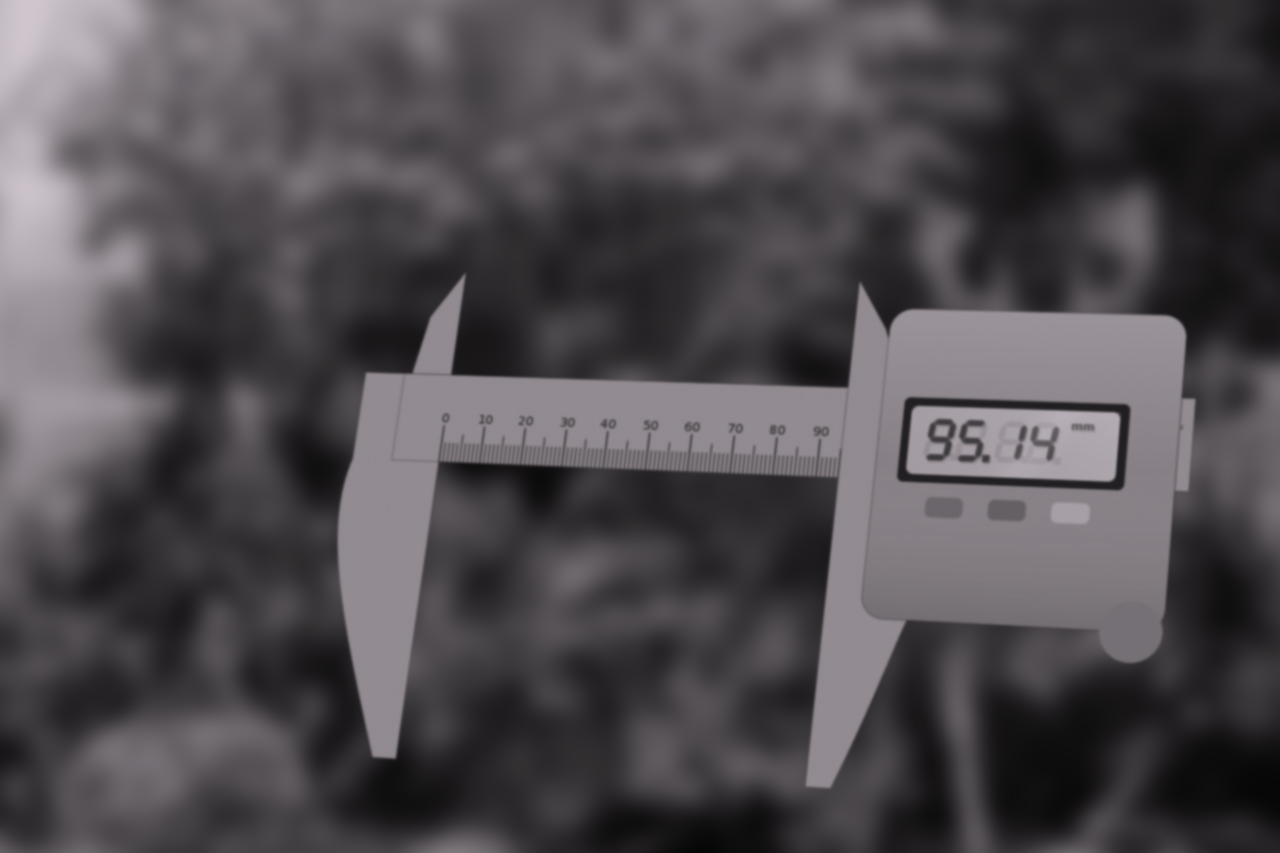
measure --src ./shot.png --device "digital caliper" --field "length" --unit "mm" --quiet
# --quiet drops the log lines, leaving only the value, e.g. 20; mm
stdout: 95.14; mm
